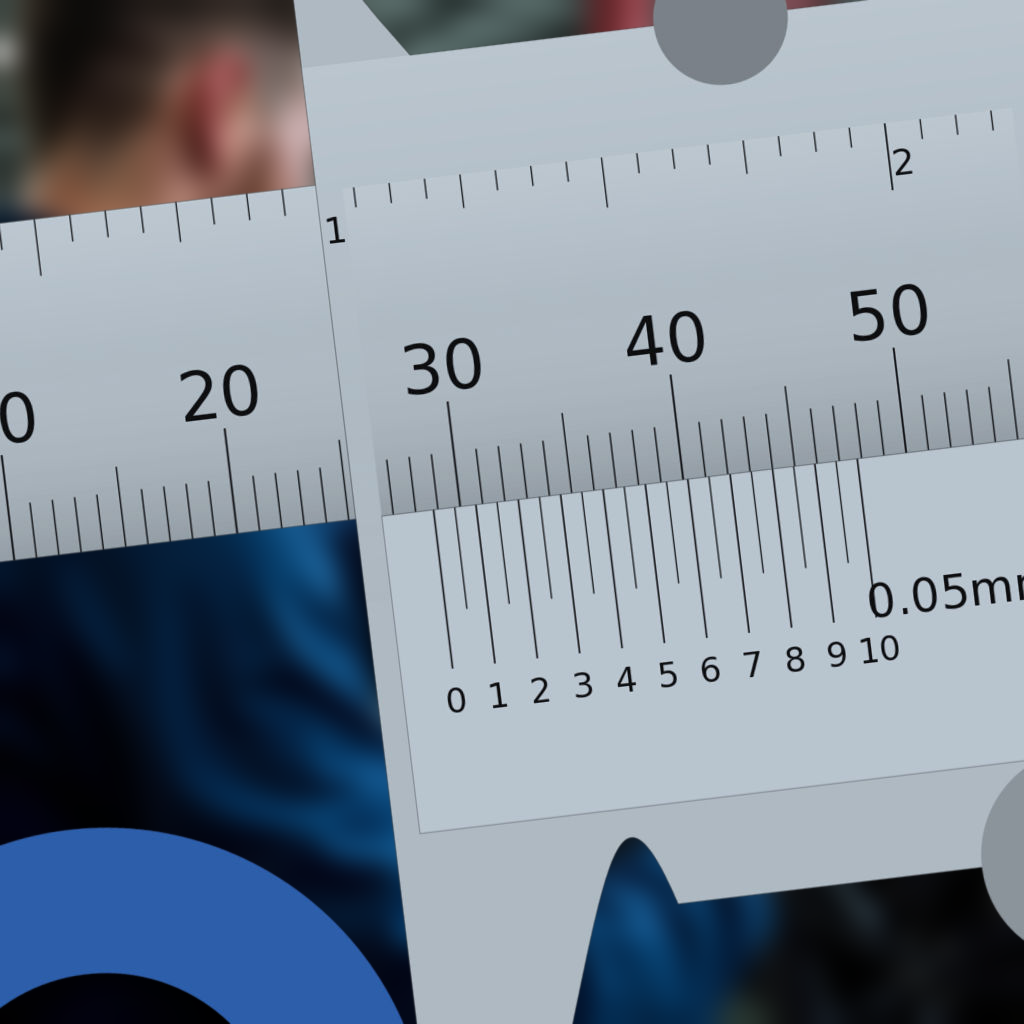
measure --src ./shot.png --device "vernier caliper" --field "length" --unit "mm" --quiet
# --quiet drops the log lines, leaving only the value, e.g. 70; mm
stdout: 28.8; mm
